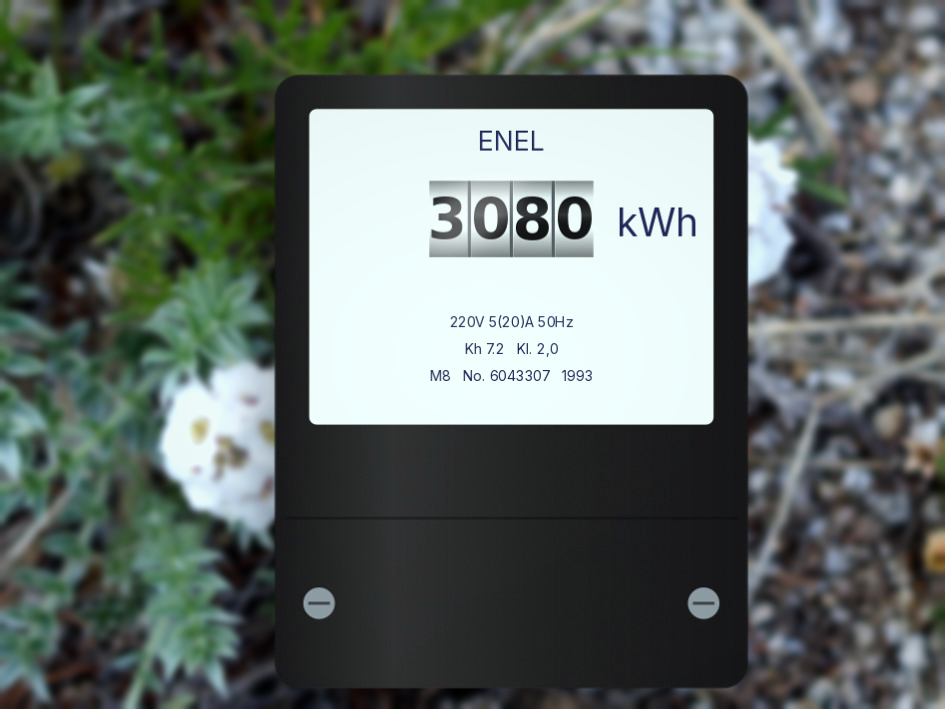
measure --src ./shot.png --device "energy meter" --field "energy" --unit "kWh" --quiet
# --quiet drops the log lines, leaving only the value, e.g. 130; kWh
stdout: 3080; kWh
